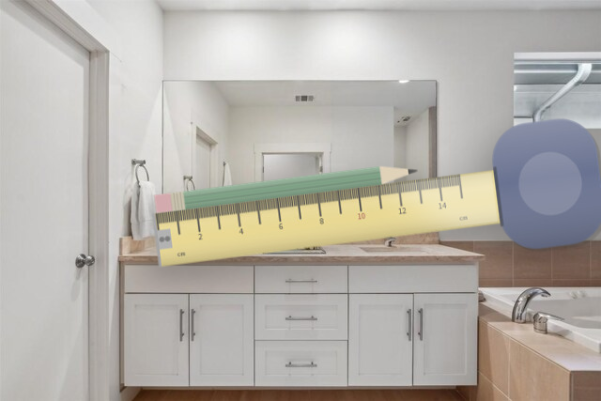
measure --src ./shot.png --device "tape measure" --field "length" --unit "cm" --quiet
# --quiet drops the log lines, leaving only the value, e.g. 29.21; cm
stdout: 13; cm
